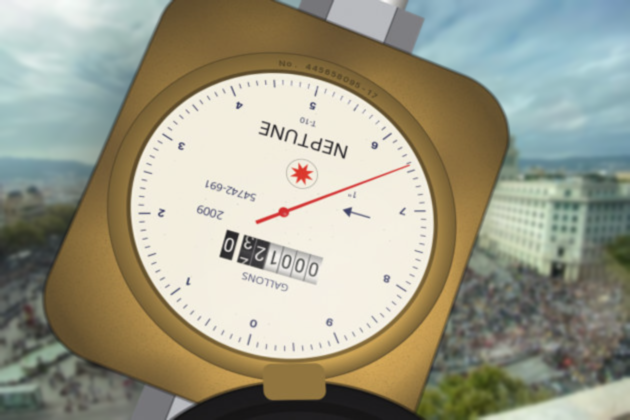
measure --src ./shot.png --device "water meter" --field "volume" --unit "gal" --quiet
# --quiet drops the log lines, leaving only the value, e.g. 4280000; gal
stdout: 1226.4; gal
